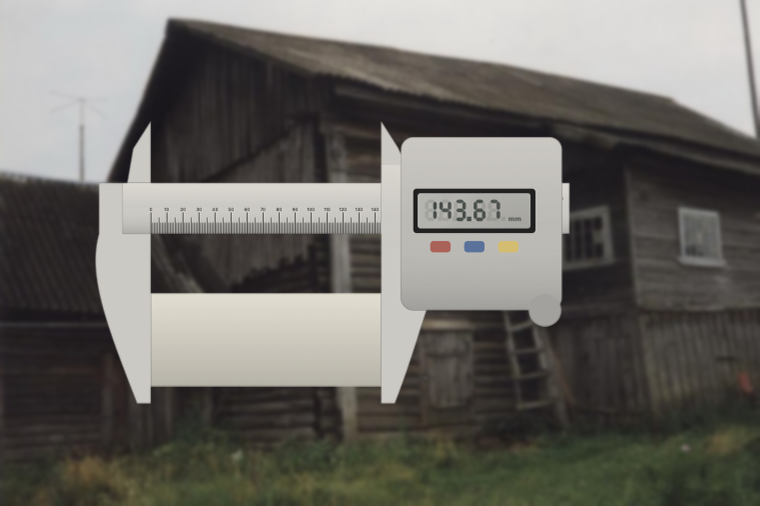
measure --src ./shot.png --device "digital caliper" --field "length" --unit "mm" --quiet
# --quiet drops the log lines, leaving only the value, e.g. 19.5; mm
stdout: 143.67; mm
